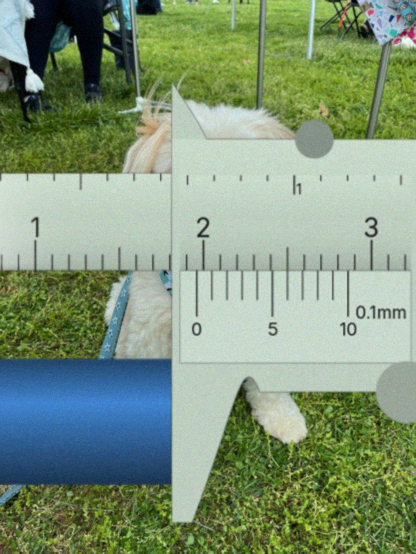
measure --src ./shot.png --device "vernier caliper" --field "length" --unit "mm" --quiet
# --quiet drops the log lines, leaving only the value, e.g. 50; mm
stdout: 19.6; mm
